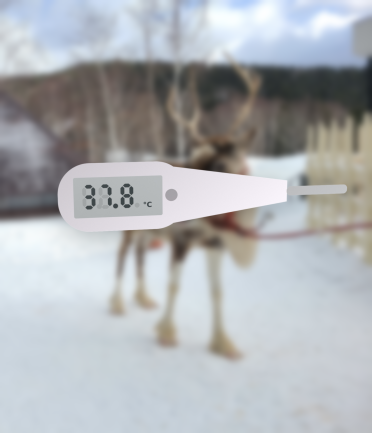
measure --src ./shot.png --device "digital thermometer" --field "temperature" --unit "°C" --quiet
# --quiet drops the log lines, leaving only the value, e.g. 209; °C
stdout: 37.8; °C
